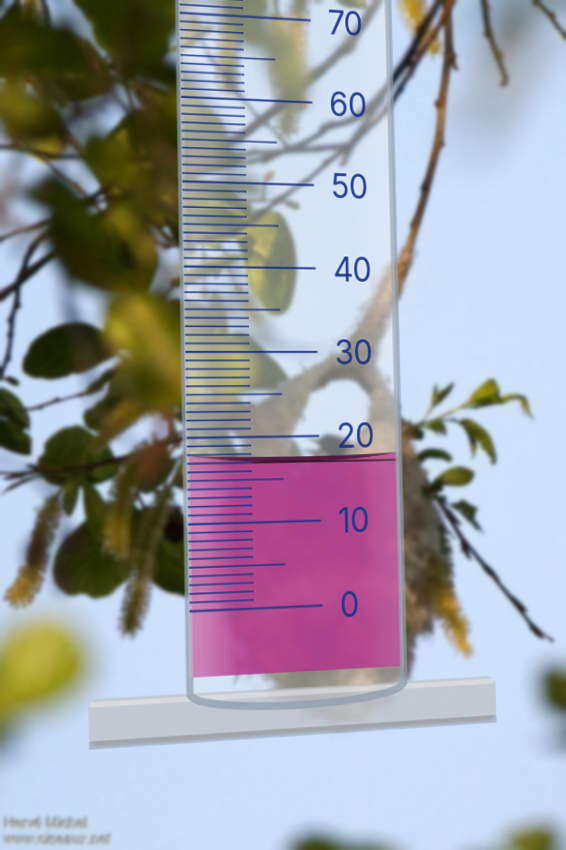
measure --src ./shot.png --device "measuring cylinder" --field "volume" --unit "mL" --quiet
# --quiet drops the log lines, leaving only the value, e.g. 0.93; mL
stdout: 17; mL
